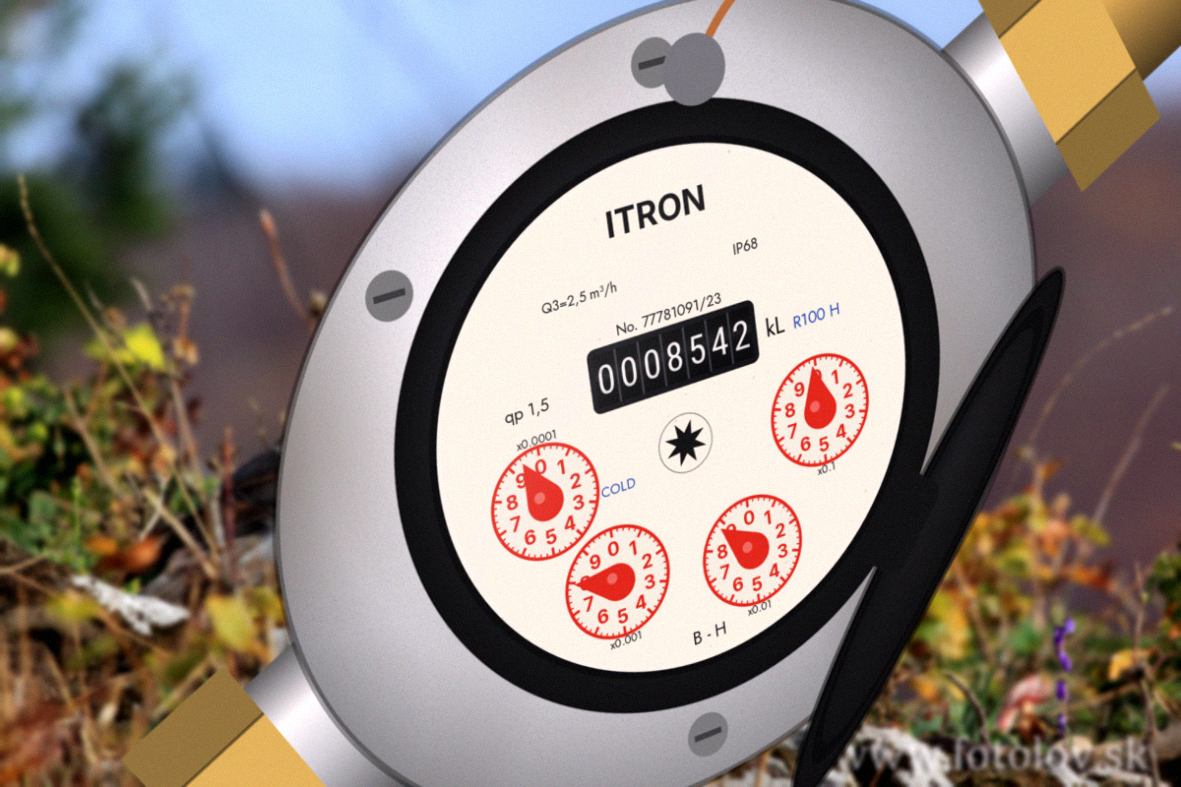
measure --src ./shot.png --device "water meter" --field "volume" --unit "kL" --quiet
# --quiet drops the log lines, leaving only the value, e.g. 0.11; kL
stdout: 8541.9879; kL
